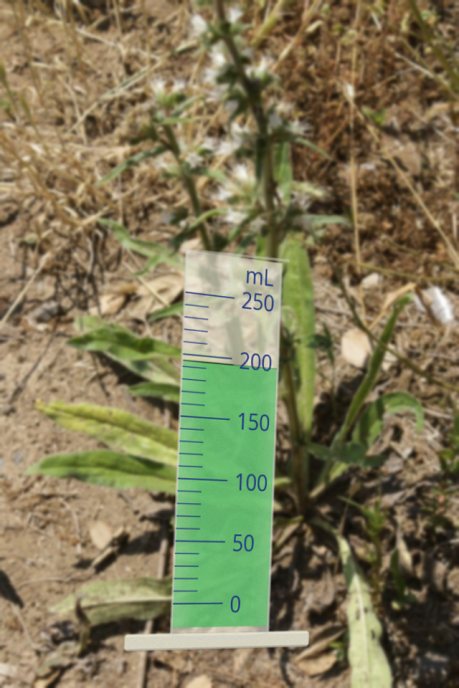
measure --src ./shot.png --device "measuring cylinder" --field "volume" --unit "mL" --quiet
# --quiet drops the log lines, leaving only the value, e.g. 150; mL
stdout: 195; mL
